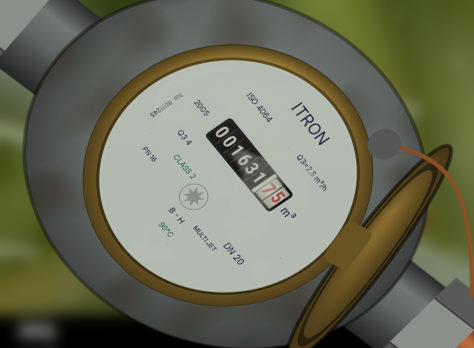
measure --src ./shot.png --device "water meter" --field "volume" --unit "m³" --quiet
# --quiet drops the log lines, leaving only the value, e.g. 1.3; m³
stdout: 1631.75; m³
